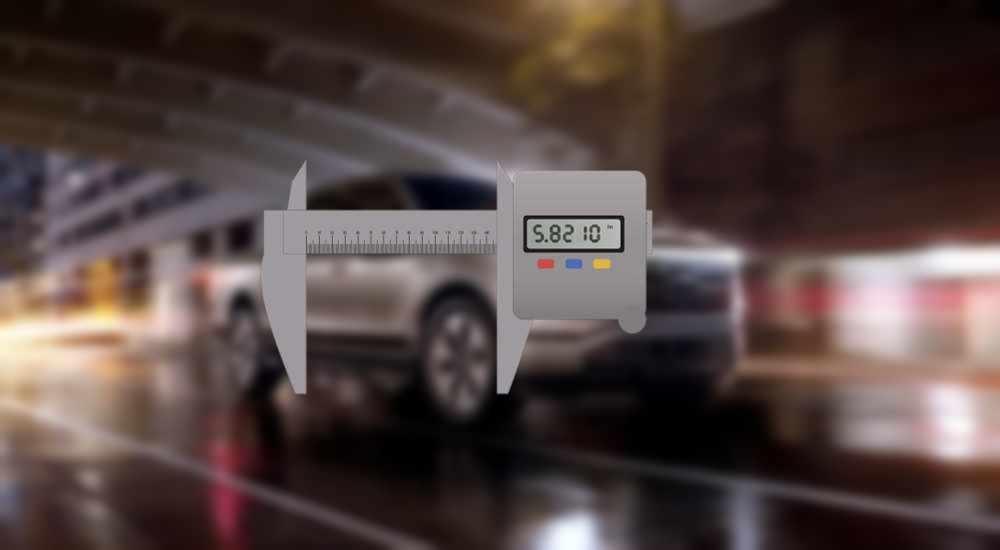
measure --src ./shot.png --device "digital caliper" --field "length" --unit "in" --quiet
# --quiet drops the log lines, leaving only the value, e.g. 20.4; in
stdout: 5.8210; in
